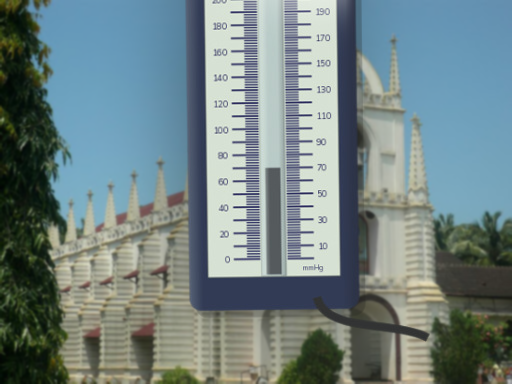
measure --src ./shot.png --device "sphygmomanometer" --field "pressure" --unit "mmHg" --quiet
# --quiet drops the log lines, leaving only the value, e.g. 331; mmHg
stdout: 70; mmHg
